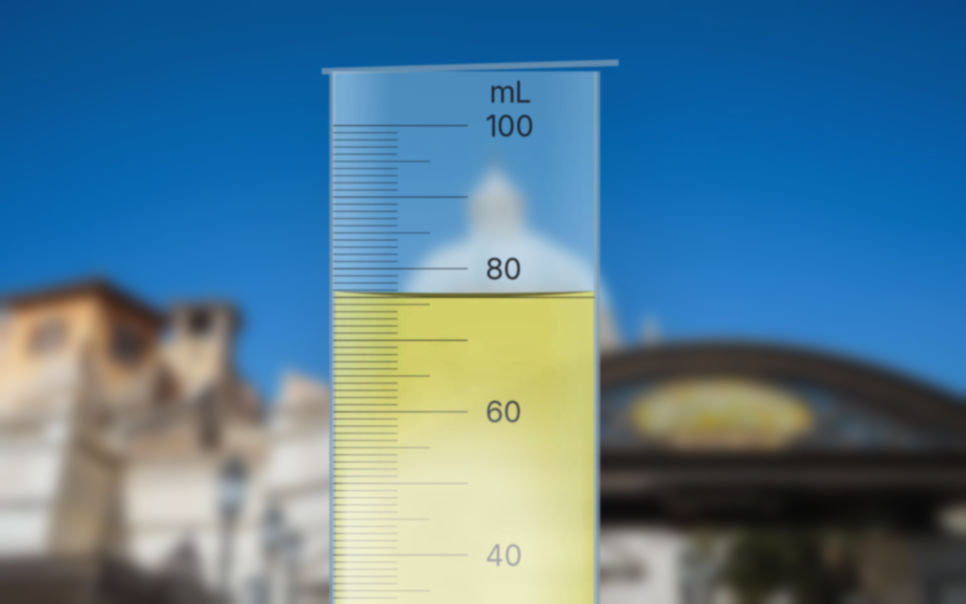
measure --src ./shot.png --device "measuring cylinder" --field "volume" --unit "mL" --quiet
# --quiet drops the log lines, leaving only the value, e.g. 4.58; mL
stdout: 76; mL
